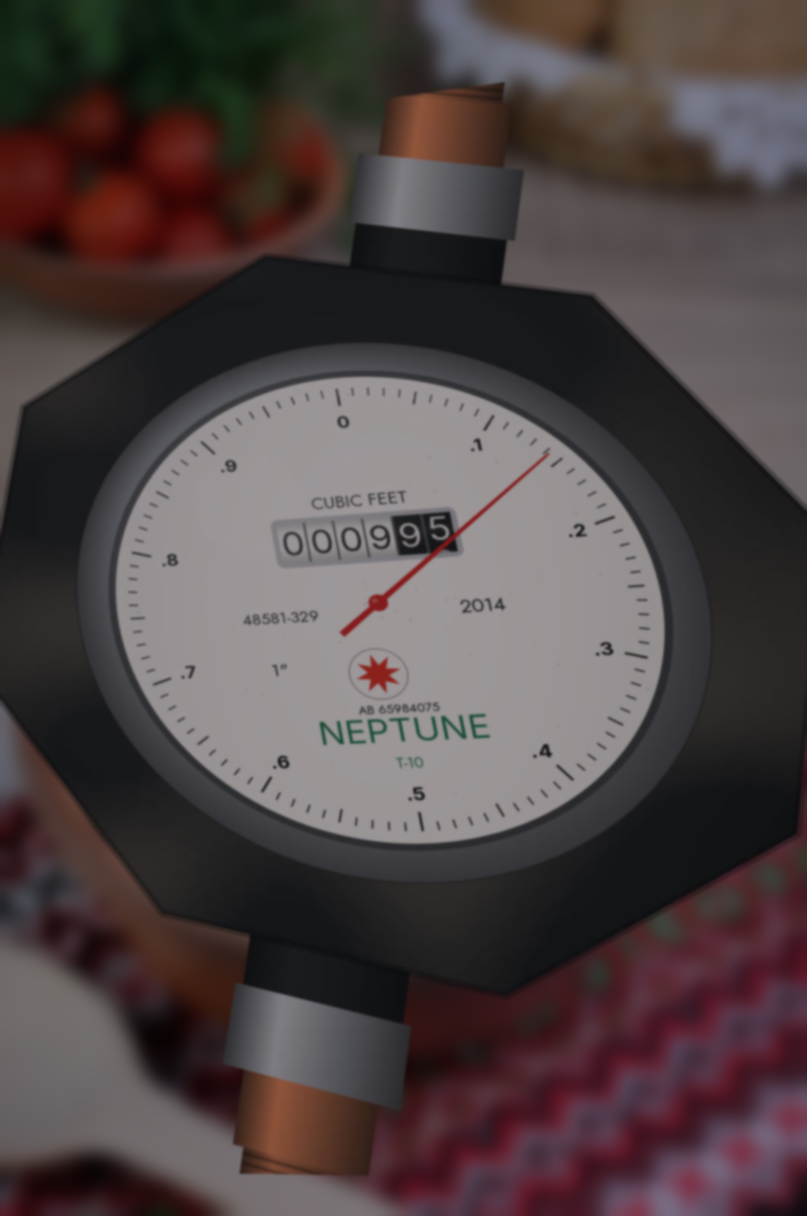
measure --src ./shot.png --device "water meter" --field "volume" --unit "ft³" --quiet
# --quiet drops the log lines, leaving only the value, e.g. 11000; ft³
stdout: 995.14; ft³
